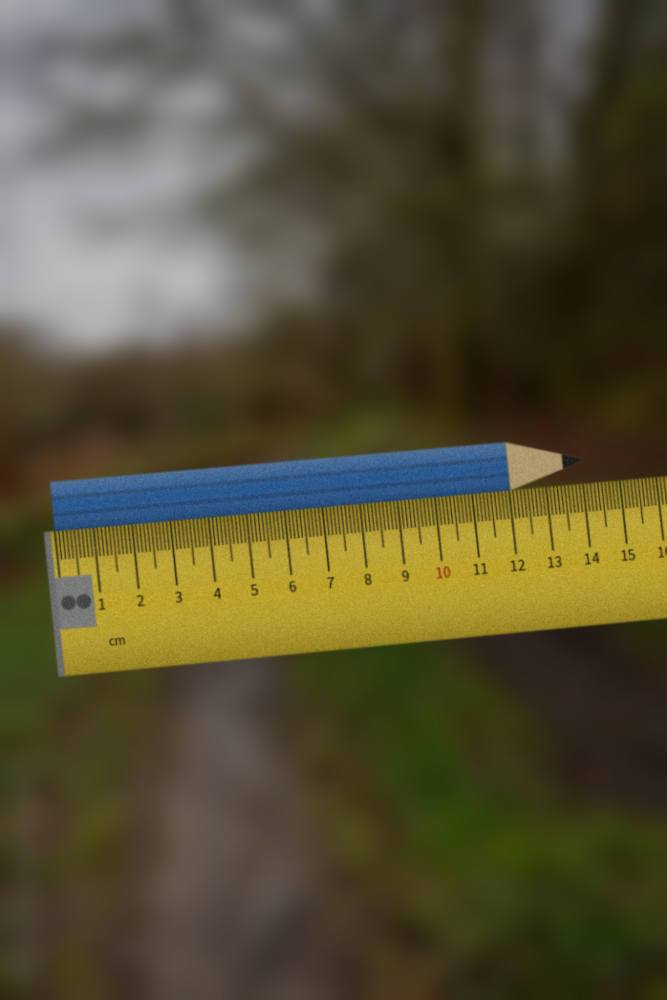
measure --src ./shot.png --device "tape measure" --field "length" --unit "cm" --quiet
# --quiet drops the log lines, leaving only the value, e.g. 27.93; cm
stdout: 14; cm
